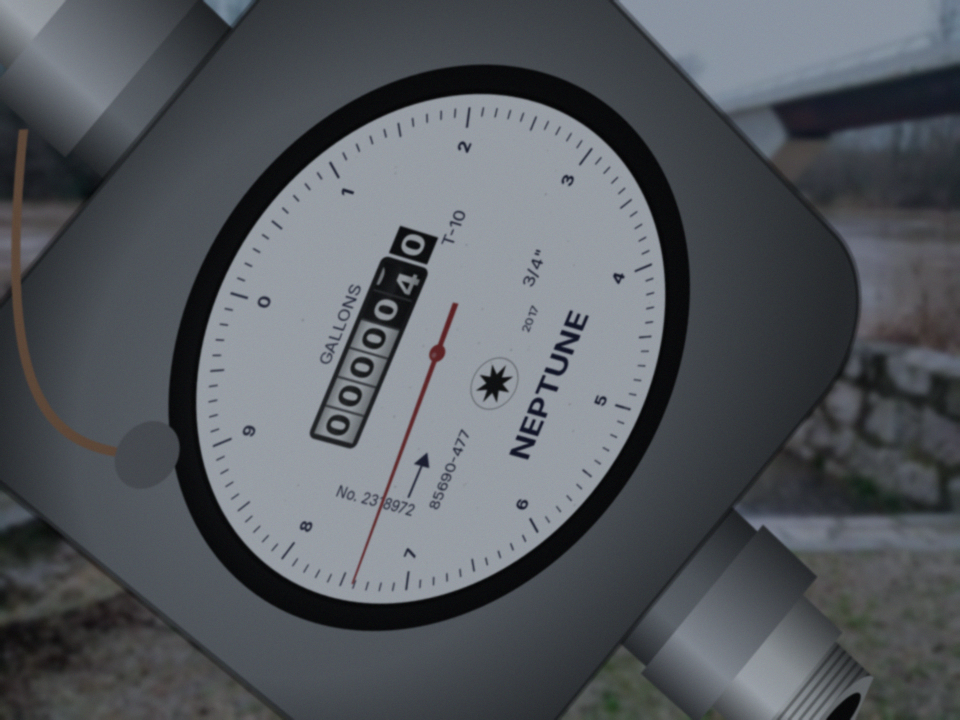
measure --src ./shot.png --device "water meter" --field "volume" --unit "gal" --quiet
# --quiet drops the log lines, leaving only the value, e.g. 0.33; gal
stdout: 37.4; gal
